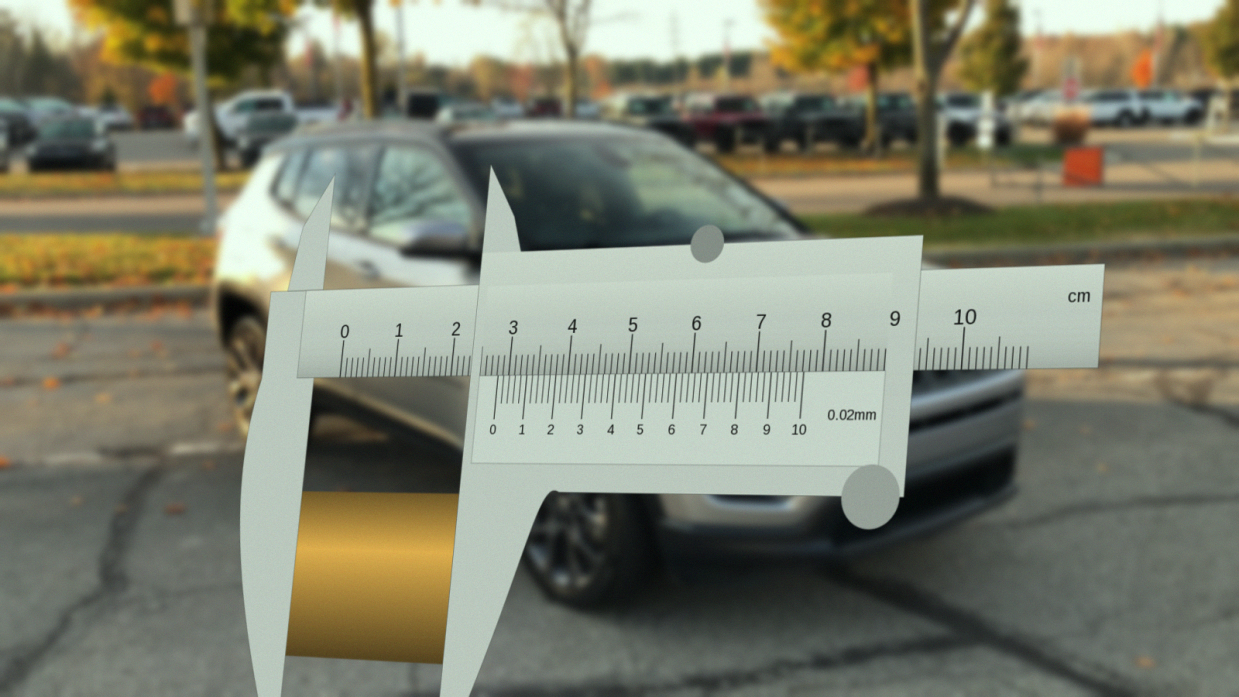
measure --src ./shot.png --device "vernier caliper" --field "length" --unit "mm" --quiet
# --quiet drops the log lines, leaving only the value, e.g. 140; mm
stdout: 28.2; mm
